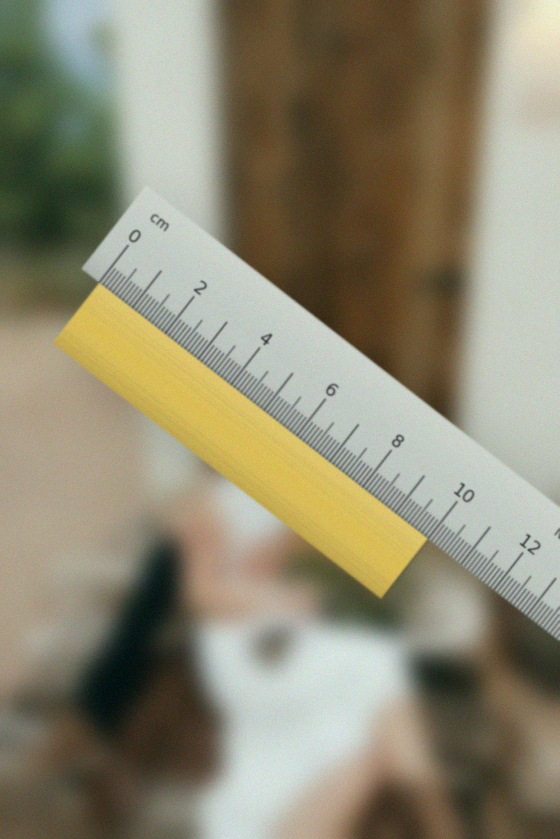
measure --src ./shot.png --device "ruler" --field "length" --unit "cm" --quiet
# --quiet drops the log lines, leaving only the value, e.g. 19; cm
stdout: 10; cm
